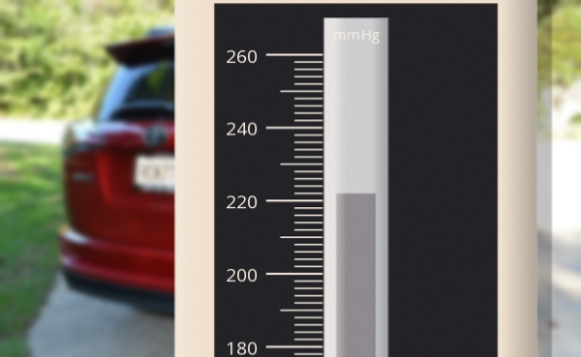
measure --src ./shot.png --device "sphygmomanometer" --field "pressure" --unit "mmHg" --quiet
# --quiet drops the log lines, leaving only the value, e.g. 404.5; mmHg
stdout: 222; mmHg
